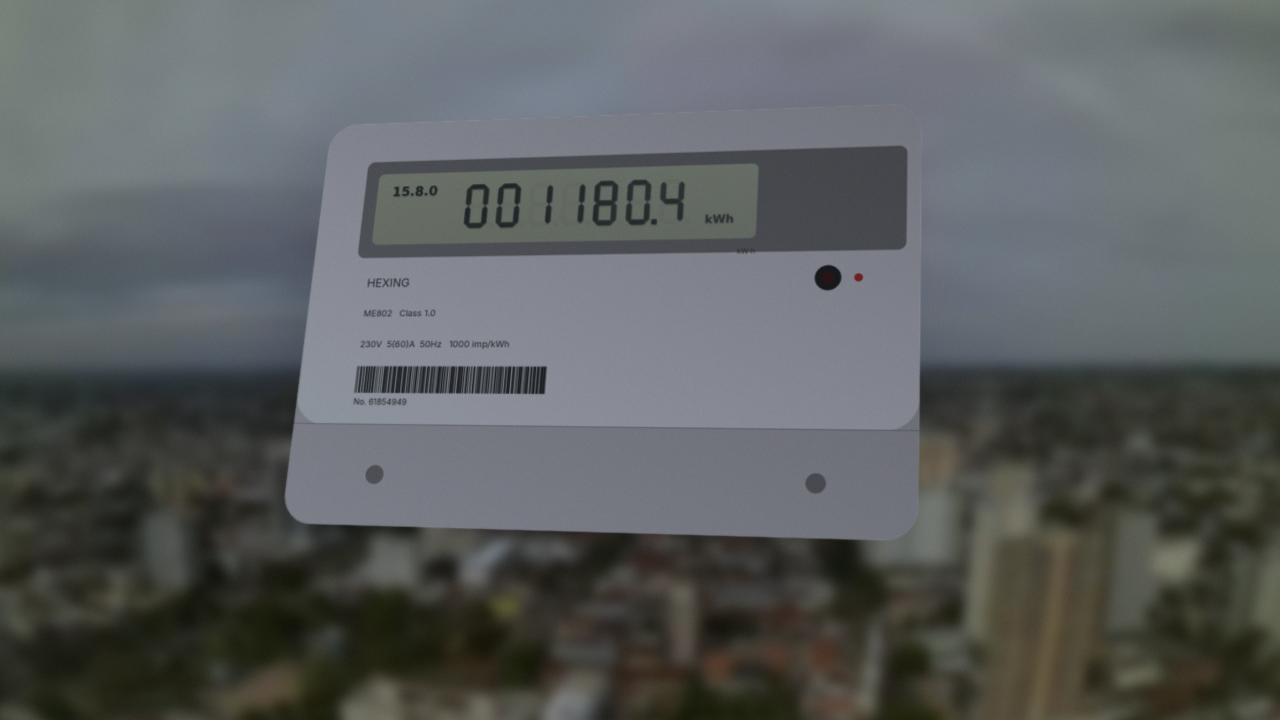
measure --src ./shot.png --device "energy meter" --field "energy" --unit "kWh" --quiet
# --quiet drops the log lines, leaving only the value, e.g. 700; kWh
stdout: 1180.4; kWh
